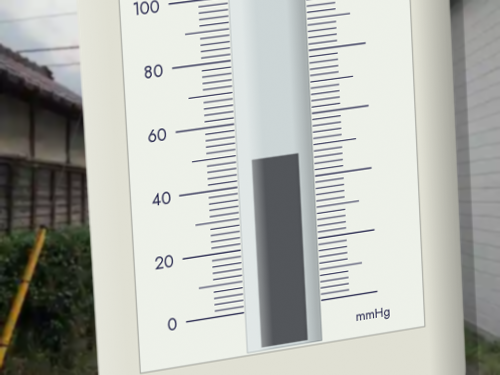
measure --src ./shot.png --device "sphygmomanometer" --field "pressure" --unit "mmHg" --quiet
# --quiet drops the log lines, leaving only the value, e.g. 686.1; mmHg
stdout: 48; mmHg
